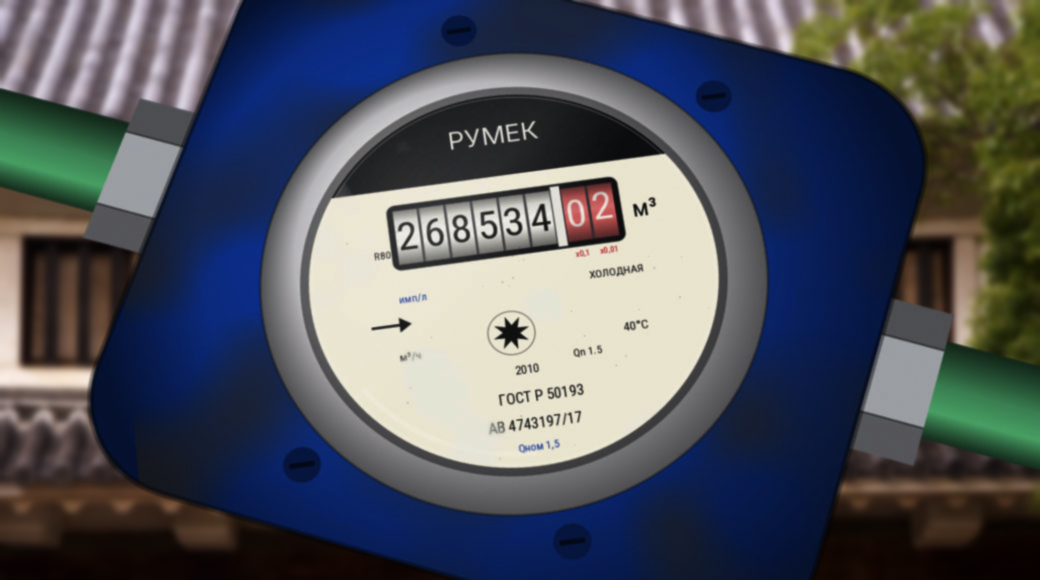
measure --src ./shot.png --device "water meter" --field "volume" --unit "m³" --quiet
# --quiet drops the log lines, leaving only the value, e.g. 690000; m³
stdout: 268534.02; m³
